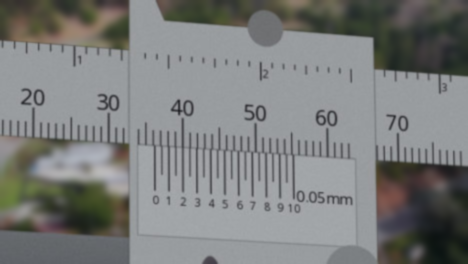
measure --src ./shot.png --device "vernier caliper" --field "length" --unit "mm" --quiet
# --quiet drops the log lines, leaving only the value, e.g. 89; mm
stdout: 36.2; mm
